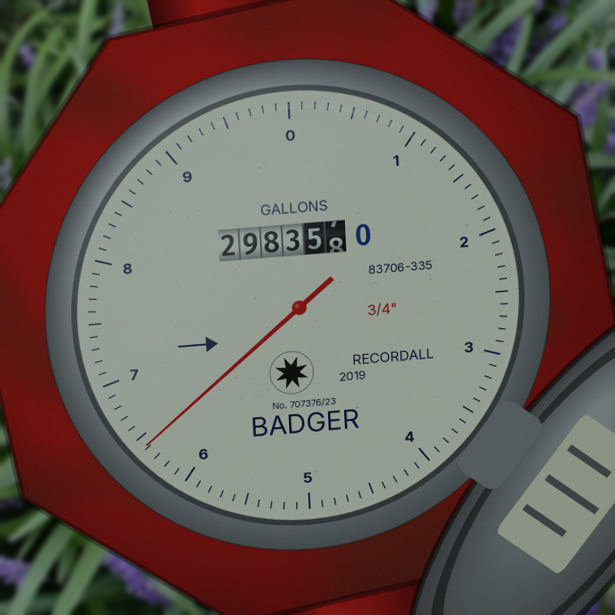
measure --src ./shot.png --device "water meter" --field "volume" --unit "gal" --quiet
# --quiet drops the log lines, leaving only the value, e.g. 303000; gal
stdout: 2983576.4; gal
